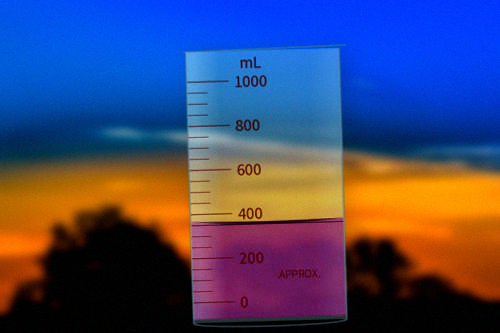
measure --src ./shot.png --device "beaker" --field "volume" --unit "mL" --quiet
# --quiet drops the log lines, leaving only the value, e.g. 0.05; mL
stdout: 350; mL
